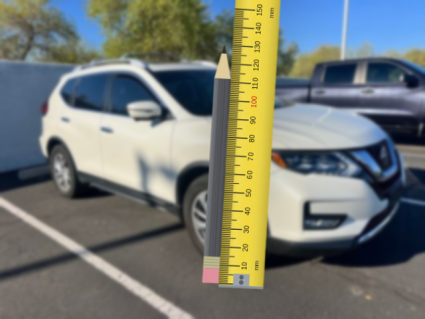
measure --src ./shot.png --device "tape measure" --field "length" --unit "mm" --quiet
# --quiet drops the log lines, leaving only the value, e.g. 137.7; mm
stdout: 130; mm
